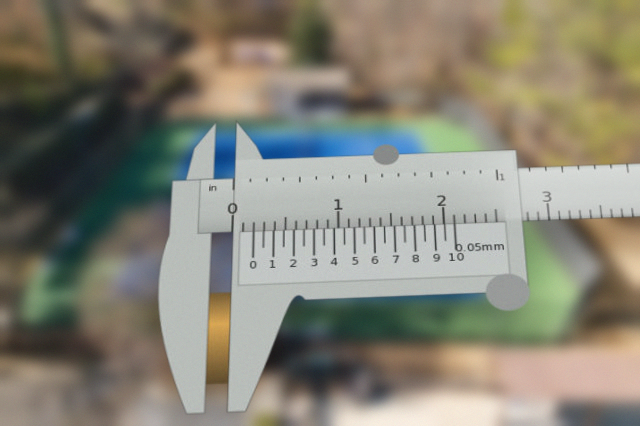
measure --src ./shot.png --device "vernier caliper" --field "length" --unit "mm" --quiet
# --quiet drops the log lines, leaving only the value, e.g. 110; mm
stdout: 2.0; mm
